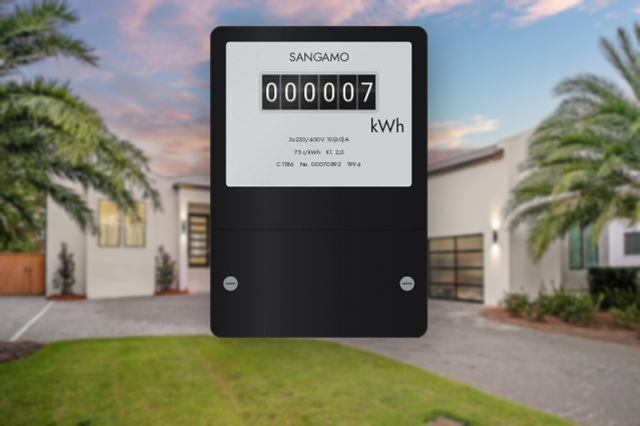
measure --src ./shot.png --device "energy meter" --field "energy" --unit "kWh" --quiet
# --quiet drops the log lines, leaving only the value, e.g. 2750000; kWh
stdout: 7; kWh
